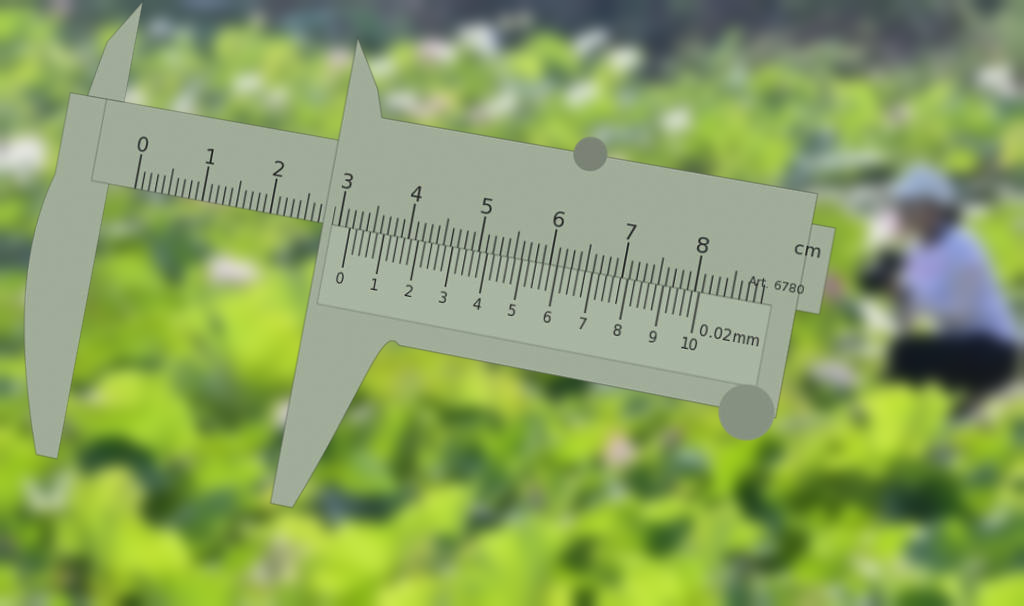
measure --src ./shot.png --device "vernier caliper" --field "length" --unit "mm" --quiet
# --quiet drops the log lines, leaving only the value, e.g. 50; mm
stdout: 31.6; mm
